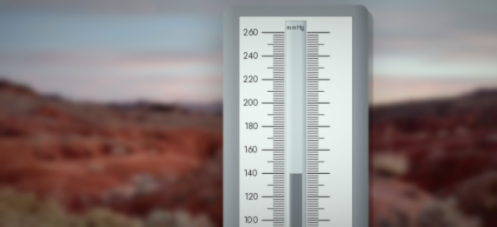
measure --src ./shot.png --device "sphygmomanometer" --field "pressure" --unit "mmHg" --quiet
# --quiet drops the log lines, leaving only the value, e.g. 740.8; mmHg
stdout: 140; mmHg
